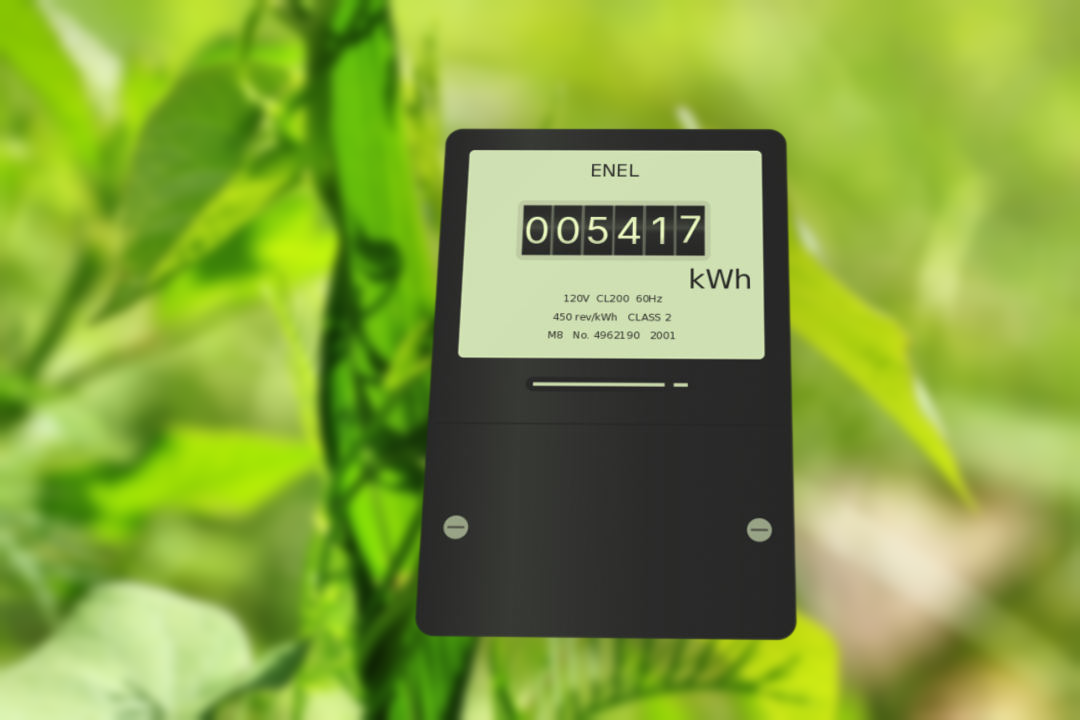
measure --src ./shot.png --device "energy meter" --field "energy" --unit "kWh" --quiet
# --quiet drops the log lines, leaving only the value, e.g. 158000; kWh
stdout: 5417; kWh
